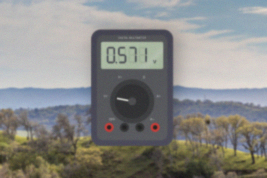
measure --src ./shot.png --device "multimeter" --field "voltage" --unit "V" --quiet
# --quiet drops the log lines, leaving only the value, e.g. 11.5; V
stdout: 0.571; V
